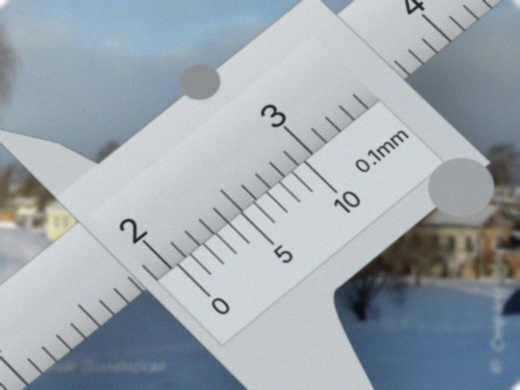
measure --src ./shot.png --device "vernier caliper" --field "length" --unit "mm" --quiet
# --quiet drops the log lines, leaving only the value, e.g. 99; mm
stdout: 20.4; mm
